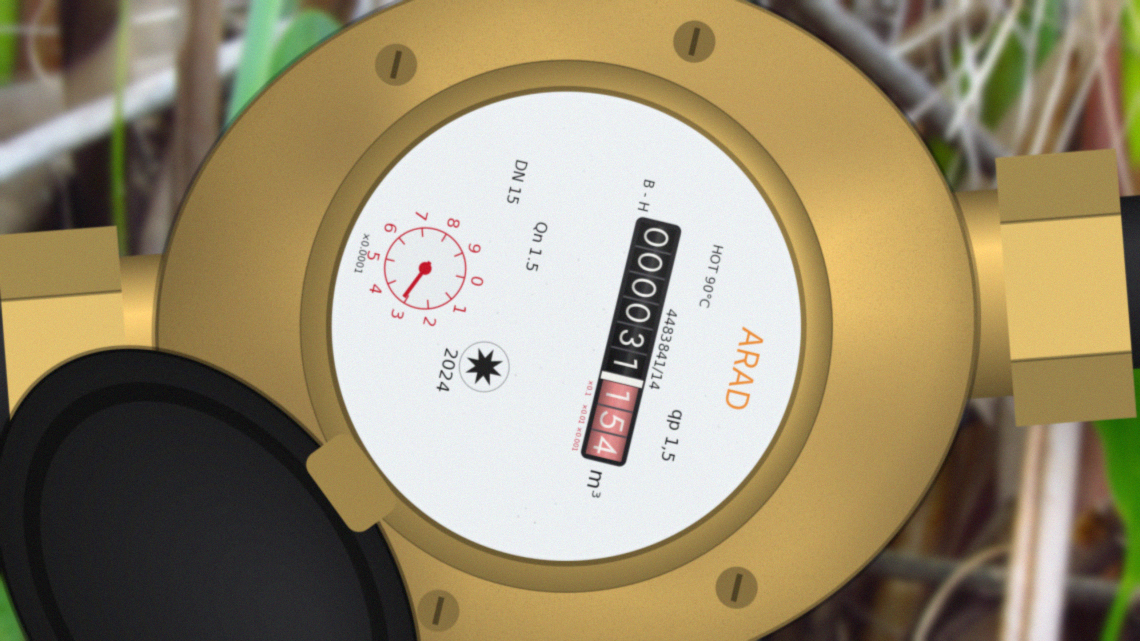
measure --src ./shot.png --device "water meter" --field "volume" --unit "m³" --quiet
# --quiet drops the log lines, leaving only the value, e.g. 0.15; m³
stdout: 31.1543; m³
